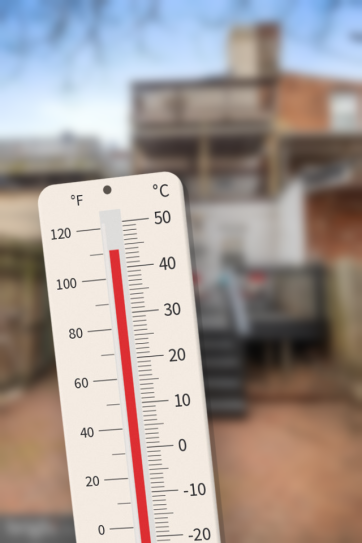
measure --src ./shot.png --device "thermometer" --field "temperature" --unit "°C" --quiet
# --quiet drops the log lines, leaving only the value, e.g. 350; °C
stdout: 44; °C
